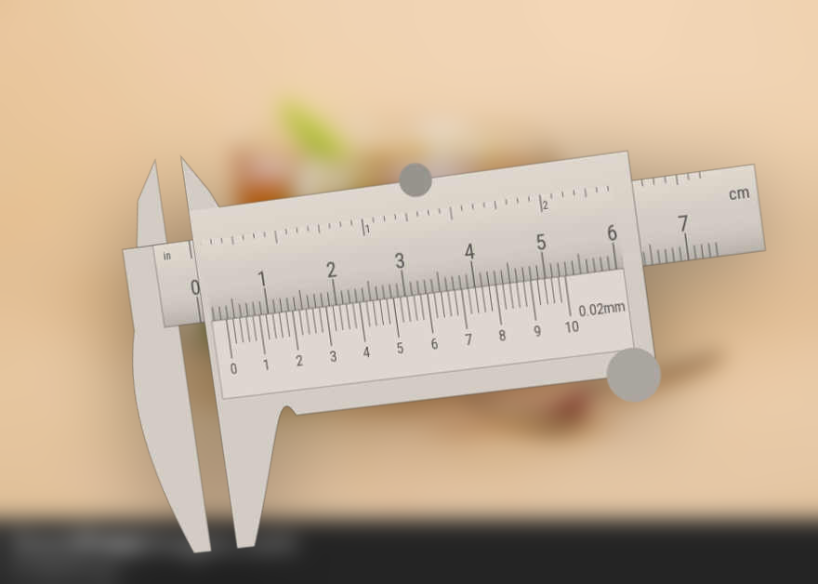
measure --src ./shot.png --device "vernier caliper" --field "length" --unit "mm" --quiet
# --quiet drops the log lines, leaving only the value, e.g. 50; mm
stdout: 3.8; mm
